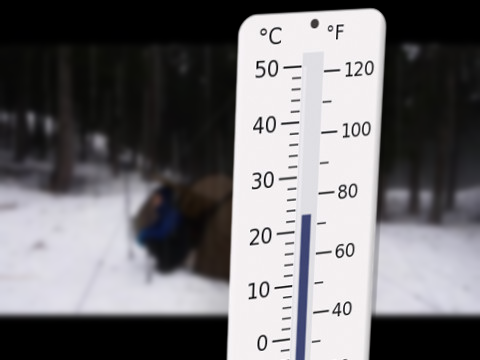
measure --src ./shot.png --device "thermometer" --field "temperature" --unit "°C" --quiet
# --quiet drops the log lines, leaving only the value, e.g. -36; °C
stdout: 23; °C
